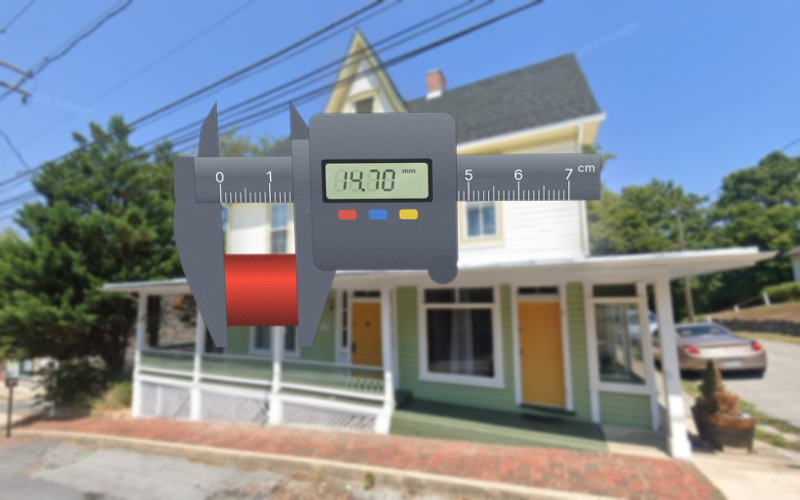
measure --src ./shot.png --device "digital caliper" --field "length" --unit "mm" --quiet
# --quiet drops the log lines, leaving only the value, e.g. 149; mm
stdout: 14.70; mm
